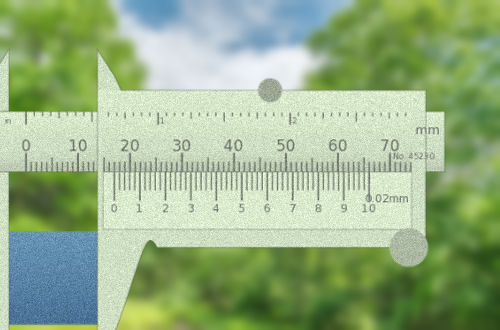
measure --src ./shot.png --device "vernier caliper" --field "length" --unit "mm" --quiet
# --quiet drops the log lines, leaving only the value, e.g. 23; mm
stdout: 17.0; mm
